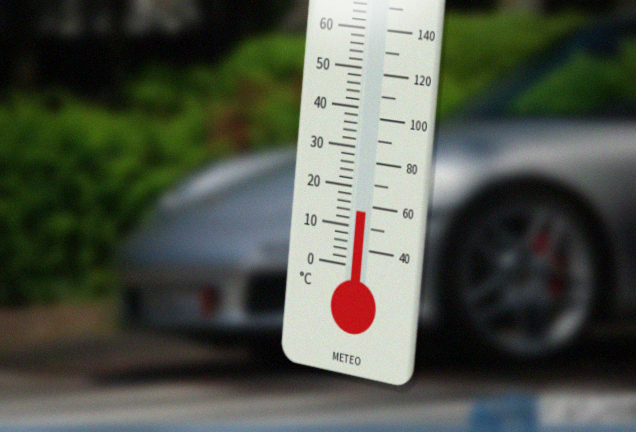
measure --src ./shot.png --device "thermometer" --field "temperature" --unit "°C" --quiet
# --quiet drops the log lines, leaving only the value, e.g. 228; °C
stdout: 14; °C
